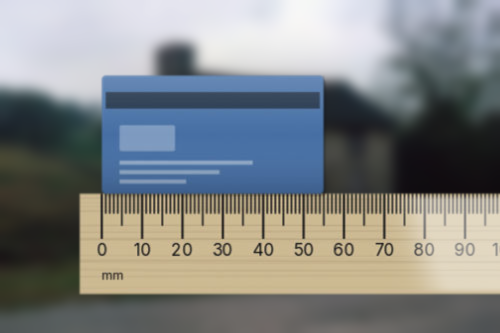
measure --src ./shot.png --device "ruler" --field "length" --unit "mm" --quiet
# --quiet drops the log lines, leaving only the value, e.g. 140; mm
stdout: 55; mm
